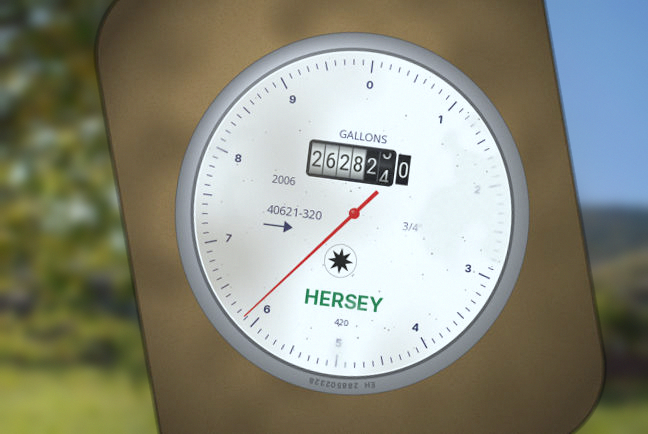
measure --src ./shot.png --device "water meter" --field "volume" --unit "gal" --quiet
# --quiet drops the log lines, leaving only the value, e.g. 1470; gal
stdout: 2628236.1; gal
